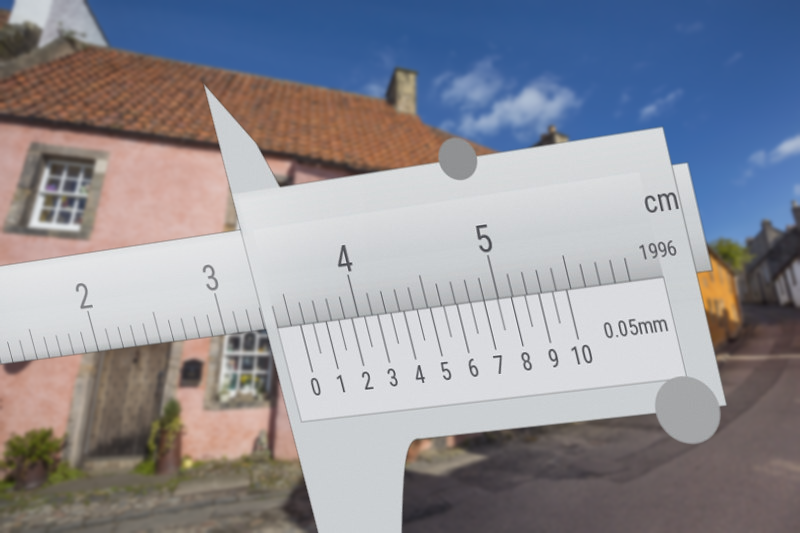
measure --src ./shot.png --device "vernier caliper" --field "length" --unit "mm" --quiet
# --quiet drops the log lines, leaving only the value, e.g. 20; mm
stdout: 35.7; mm
